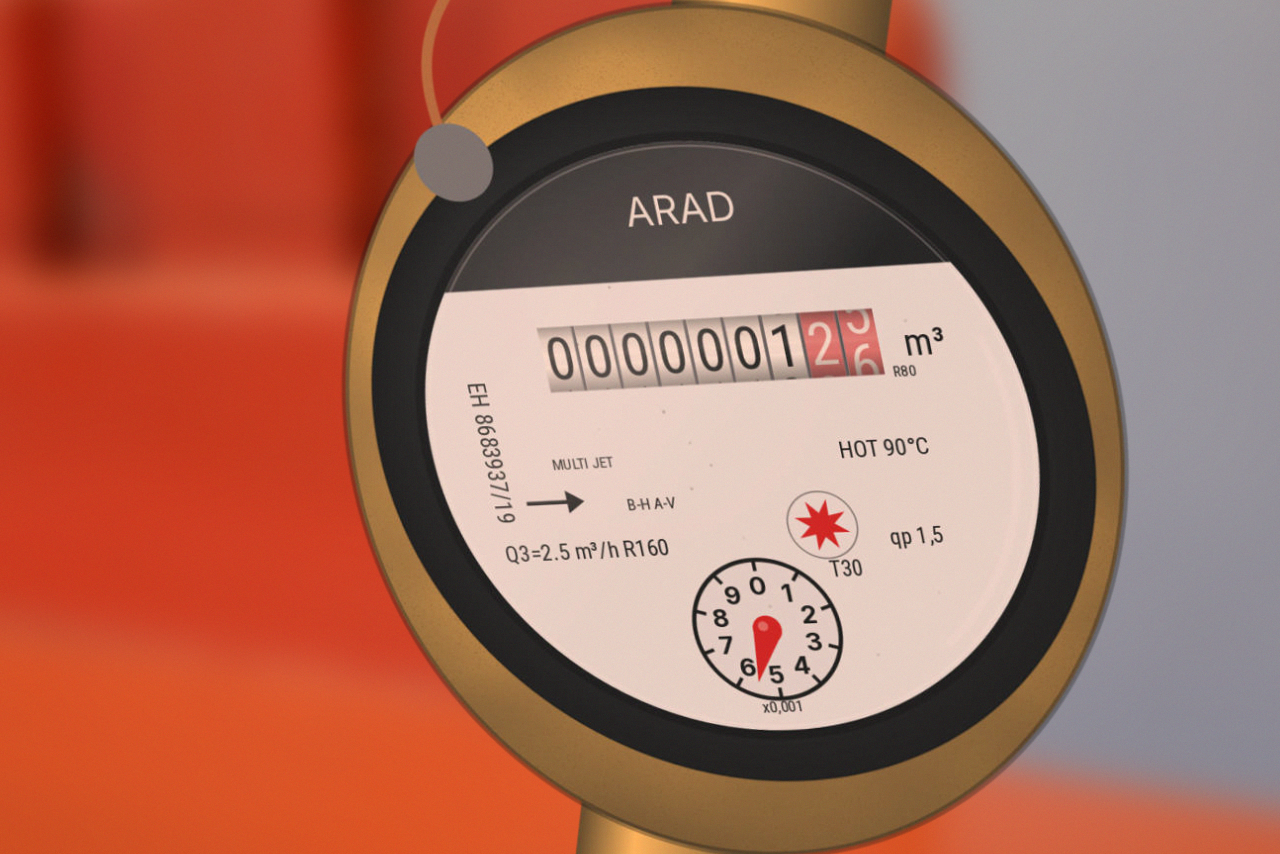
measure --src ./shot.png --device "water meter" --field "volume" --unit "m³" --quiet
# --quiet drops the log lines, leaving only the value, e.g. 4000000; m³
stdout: 1.255; m³
